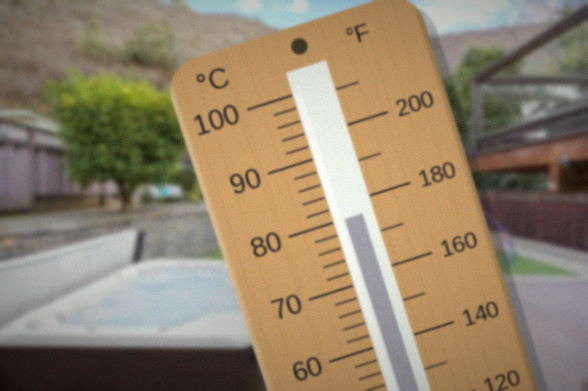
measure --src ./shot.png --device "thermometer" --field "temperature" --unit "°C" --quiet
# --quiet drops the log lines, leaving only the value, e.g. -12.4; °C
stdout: 80; °C
